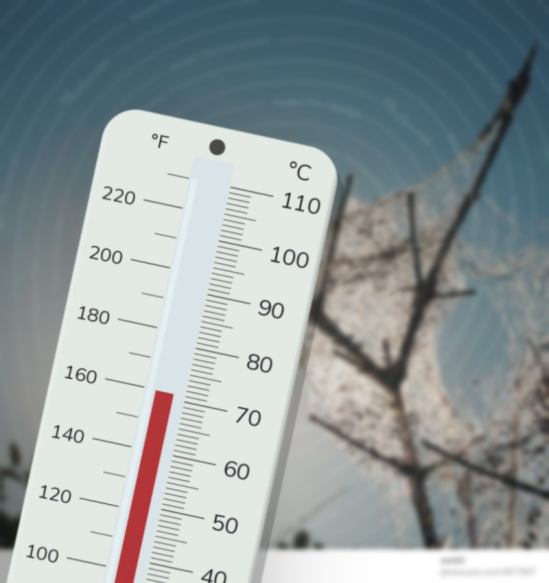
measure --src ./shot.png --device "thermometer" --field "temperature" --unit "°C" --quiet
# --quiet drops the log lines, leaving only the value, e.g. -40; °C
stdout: 71; °C
